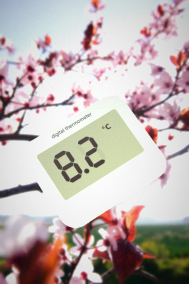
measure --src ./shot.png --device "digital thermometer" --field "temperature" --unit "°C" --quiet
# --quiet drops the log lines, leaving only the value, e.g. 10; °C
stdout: 8.2; °C
